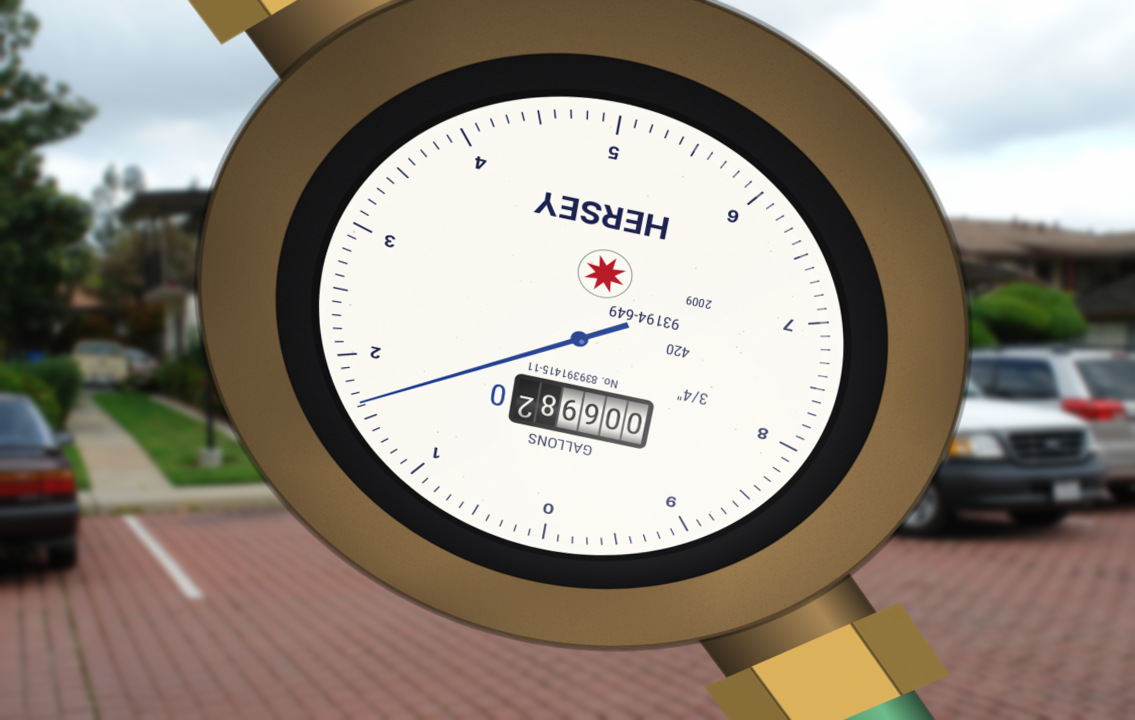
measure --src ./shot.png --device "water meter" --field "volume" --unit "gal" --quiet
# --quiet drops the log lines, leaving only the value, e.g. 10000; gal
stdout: 69821.6; gal
